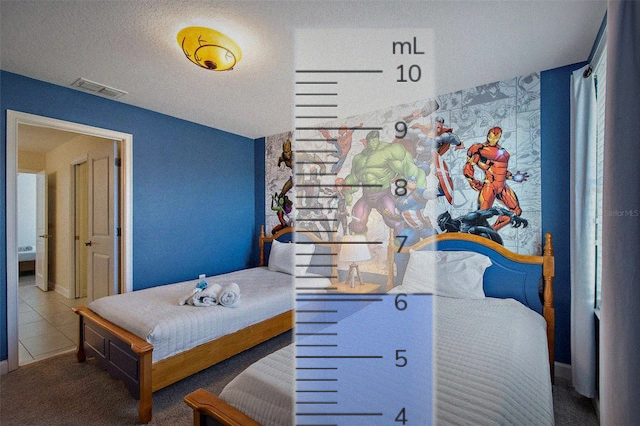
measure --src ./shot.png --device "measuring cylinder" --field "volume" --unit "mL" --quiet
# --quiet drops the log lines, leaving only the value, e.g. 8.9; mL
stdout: 6.1; mL
